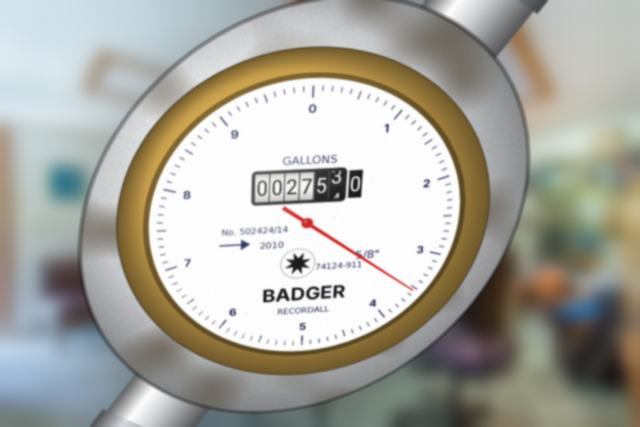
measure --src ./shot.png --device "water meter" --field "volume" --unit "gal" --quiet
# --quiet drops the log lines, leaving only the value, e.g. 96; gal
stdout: 27533.5; gal
